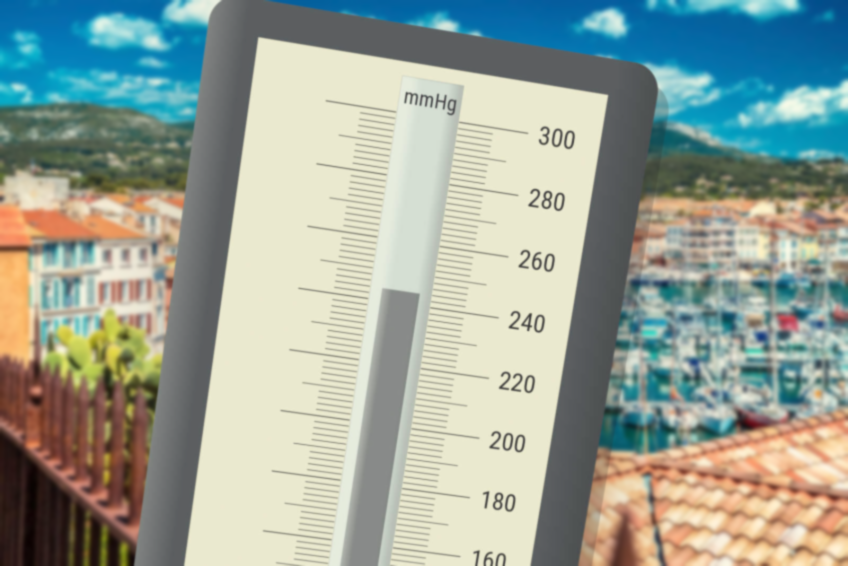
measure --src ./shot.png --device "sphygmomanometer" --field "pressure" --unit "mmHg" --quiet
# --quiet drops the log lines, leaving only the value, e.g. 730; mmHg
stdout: 244; mmHg
